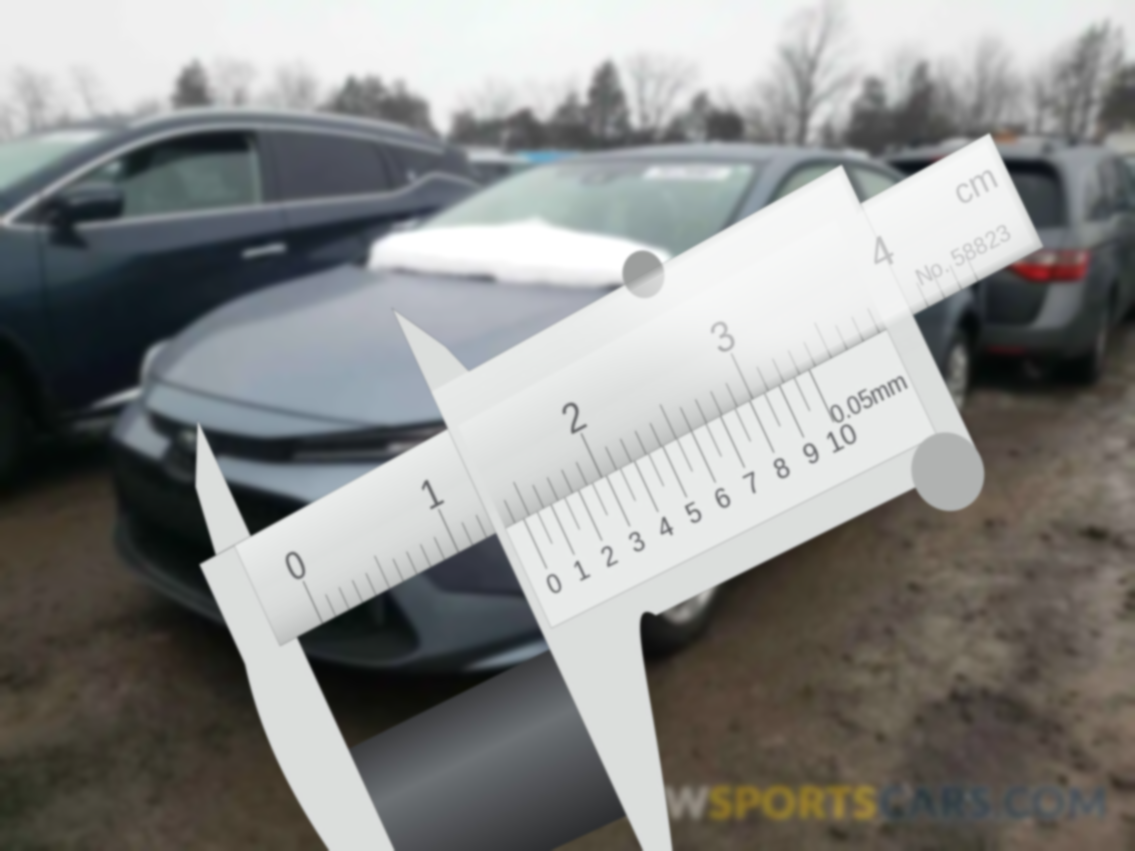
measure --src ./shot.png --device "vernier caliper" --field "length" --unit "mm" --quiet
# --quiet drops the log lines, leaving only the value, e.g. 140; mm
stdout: 14.6; mm
